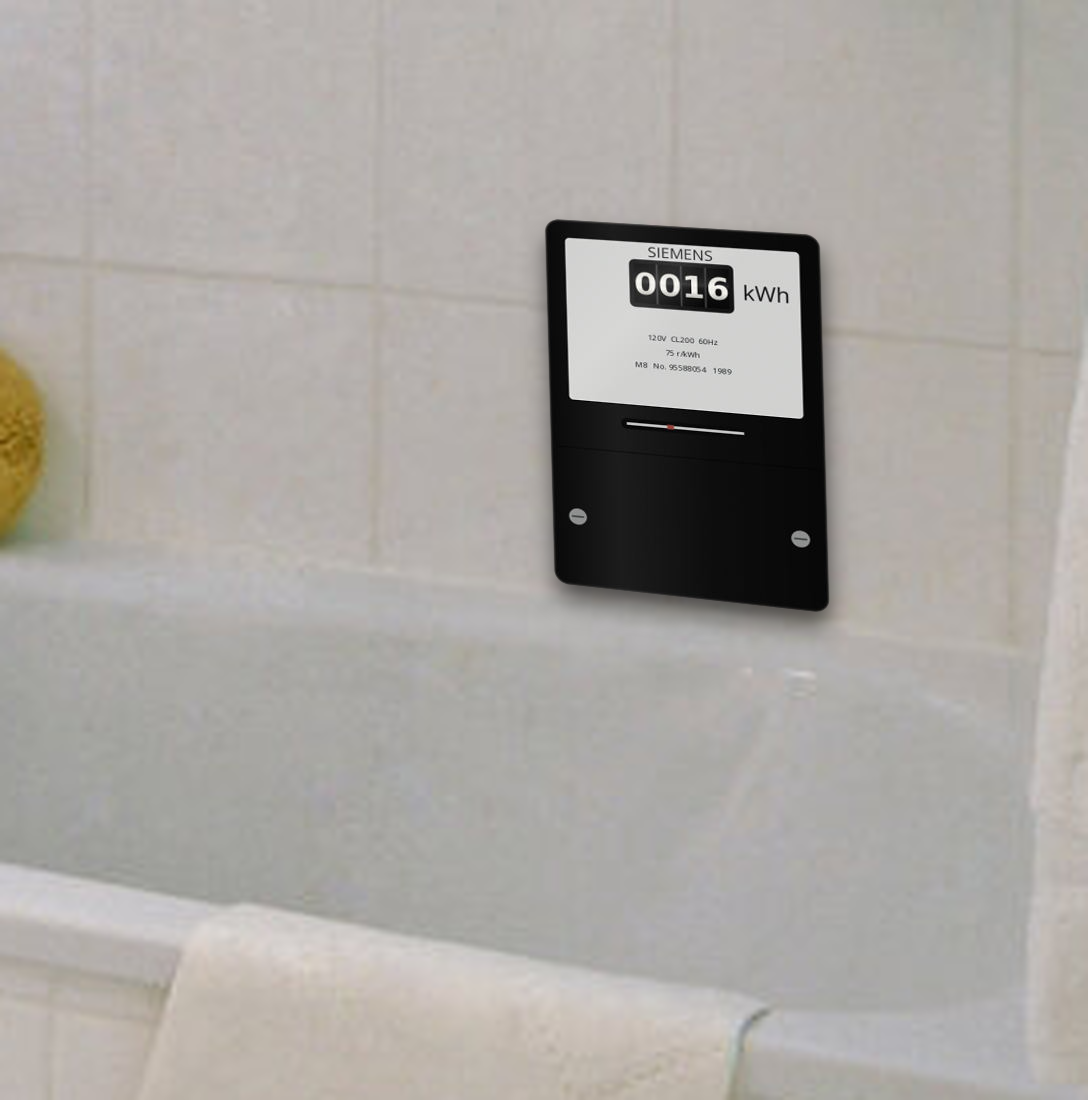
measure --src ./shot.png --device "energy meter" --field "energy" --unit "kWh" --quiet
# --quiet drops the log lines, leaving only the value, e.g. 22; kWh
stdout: 16; kWh
